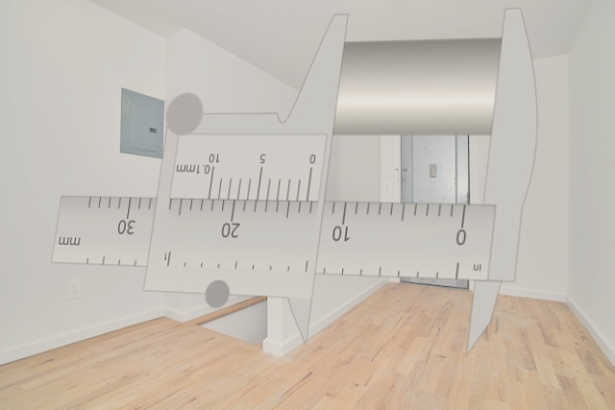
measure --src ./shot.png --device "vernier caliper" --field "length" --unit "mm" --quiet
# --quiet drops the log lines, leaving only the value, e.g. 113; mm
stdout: 13.4; mm
